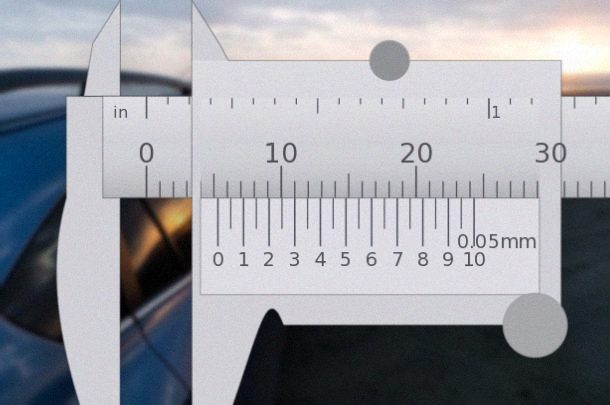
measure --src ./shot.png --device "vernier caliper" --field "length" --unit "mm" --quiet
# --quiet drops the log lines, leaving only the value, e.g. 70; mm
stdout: 5.3; mm
